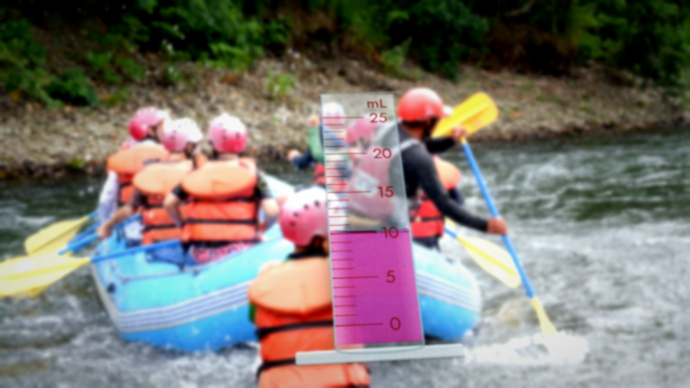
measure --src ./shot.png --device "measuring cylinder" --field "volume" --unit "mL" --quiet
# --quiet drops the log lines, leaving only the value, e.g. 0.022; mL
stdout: 10; mL
